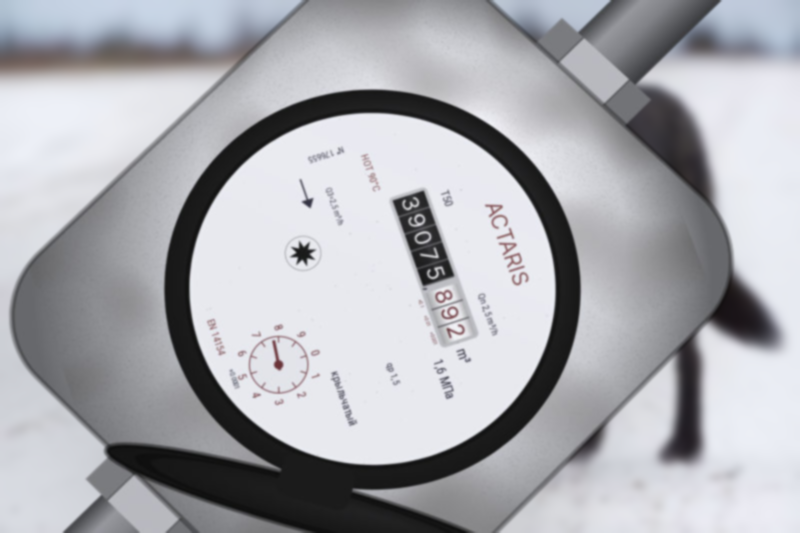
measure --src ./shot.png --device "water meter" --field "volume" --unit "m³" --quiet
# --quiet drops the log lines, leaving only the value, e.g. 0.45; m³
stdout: 39075.8927; m³
